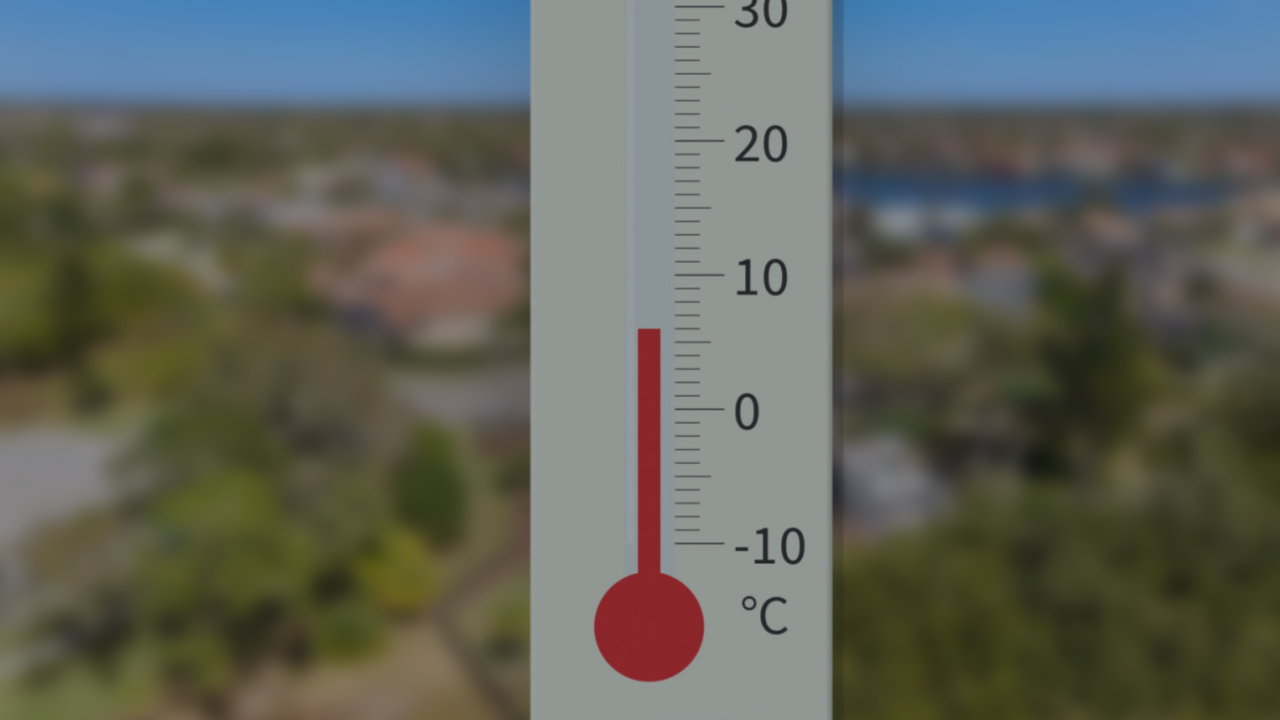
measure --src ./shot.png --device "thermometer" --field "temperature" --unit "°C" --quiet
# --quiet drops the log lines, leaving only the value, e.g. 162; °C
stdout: 6; °C
